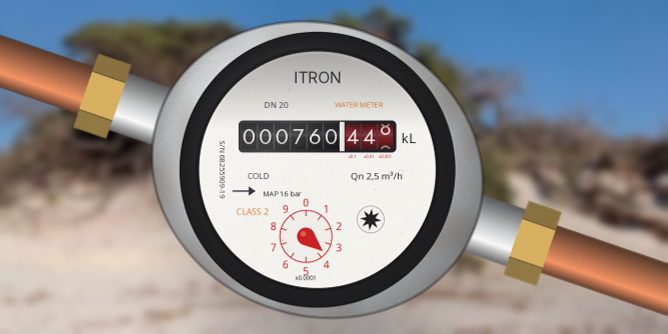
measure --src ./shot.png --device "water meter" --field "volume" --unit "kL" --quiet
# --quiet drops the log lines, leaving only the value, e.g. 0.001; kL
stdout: 760.4483; kL
